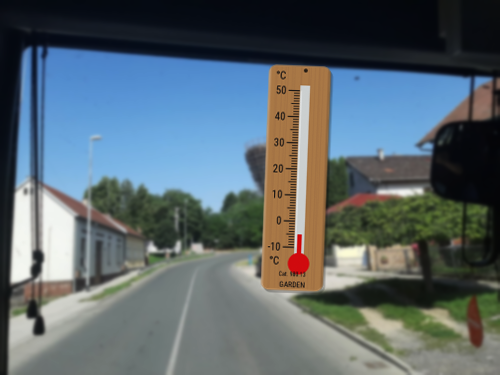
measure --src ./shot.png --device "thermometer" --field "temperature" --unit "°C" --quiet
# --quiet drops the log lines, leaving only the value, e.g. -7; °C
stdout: -5; °C
